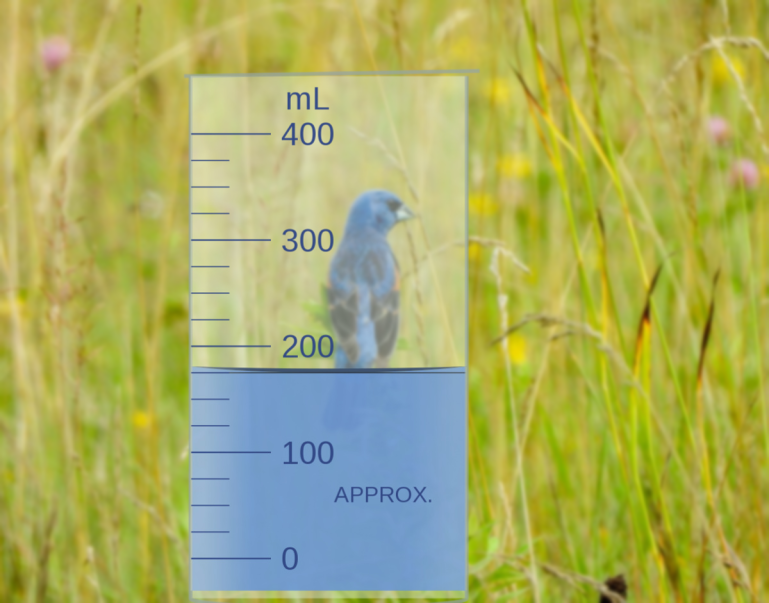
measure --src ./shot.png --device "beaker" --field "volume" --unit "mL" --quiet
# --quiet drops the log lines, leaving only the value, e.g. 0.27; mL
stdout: 175; mL
